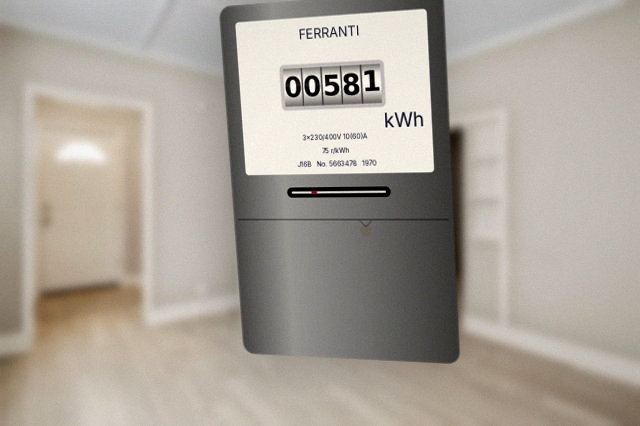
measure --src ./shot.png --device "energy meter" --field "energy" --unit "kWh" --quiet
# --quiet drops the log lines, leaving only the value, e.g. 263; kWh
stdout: 581; kWh
